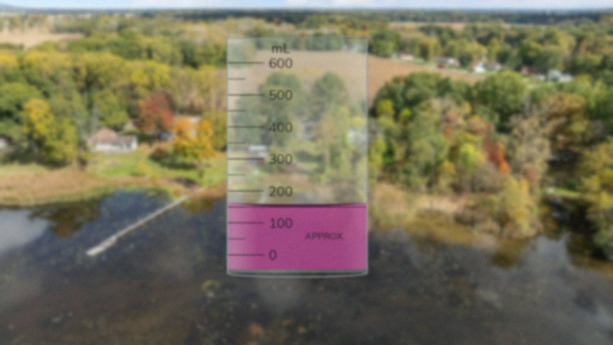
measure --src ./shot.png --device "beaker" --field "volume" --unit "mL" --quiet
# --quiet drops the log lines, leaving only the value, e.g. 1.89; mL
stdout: 150; mL
